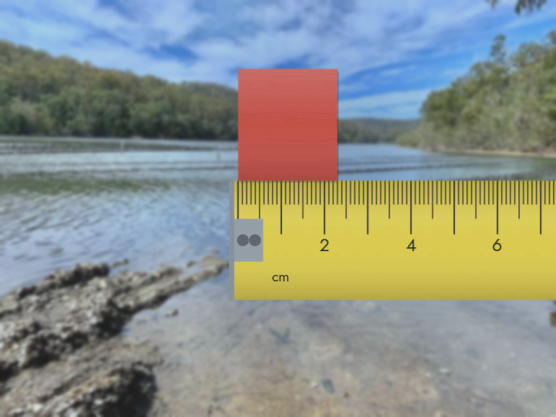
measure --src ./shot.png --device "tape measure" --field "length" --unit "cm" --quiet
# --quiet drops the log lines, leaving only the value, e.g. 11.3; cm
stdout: 2.3; cm
